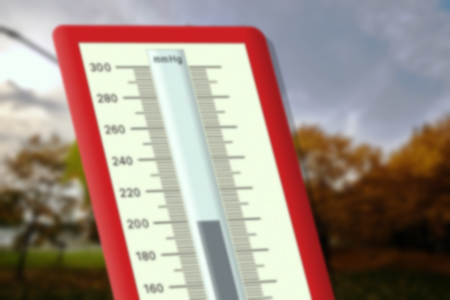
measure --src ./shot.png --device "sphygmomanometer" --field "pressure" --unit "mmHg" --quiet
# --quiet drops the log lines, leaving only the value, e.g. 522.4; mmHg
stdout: 200; mmHg
